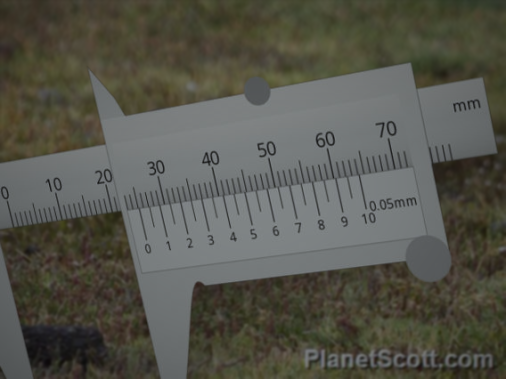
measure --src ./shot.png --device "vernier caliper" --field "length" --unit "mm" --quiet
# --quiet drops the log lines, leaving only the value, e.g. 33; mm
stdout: 25.2; mm
